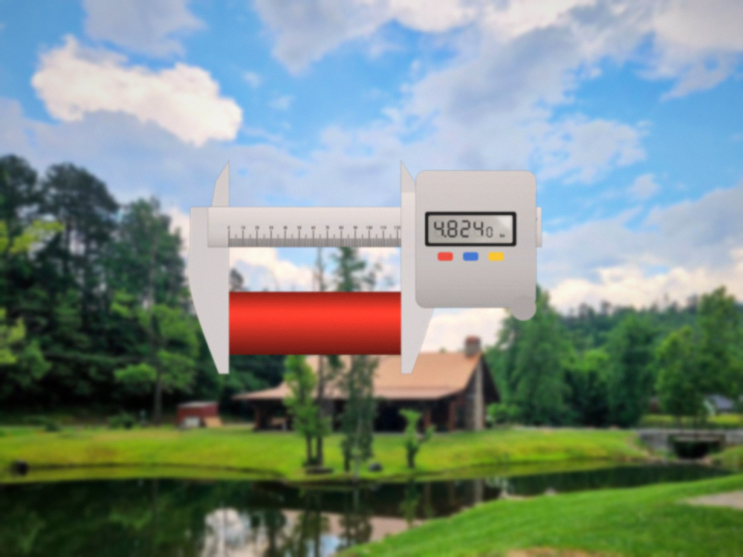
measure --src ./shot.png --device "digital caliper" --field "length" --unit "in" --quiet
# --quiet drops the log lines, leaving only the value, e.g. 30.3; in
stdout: 4.8240; in
